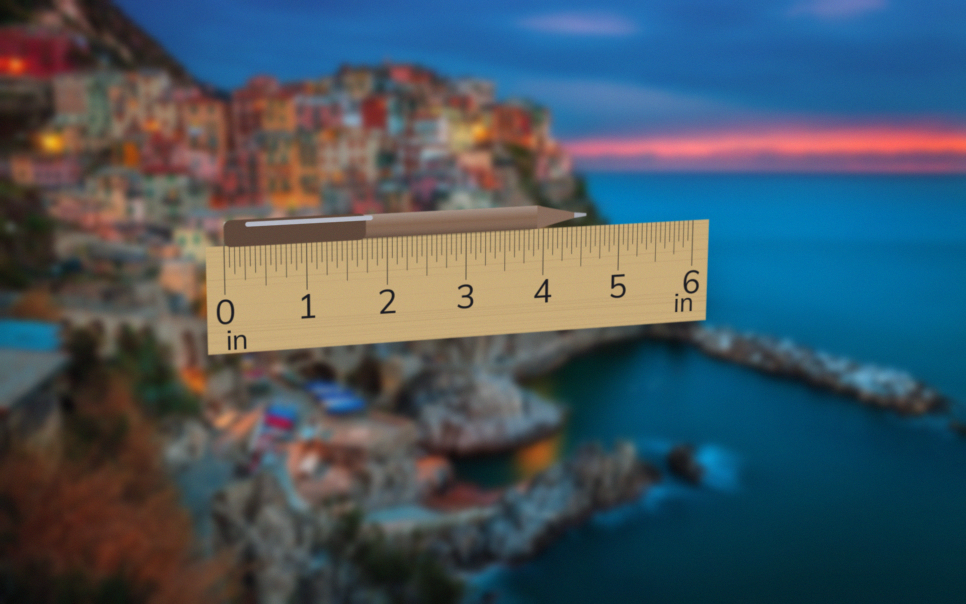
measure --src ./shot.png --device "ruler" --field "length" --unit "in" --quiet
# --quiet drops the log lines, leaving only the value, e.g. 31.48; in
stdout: 4.5625; in
